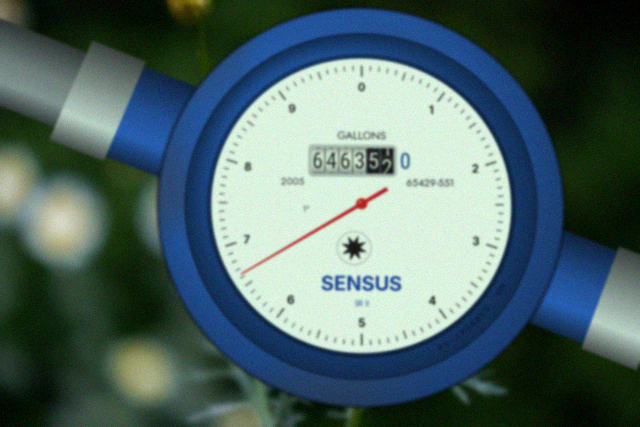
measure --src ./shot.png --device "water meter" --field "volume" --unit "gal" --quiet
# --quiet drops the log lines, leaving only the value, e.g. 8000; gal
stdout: 6463516.6; gal
